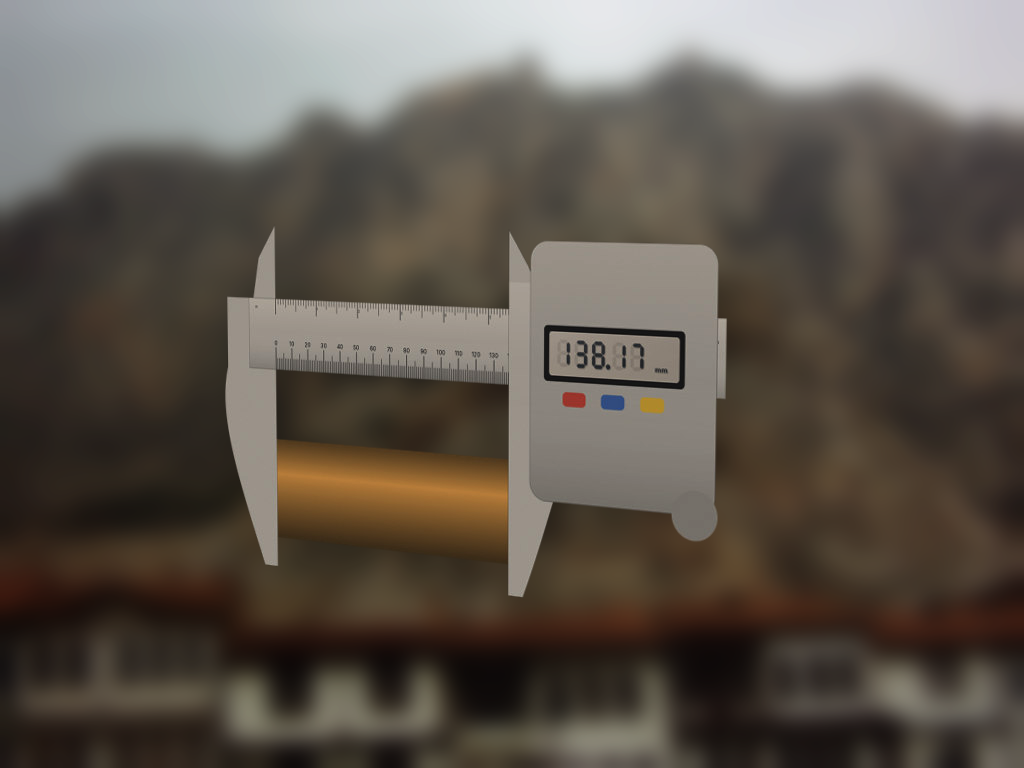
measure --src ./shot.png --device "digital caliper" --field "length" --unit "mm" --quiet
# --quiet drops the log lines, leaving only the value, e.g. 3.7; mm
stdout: 138.17; mm
